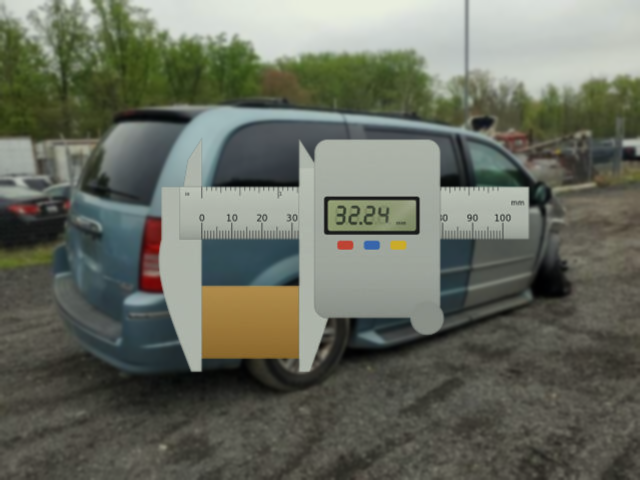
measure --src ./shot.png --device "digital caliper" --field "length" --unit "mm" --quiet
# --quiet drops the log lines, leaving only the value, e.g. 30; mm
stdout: 32.24; mm
